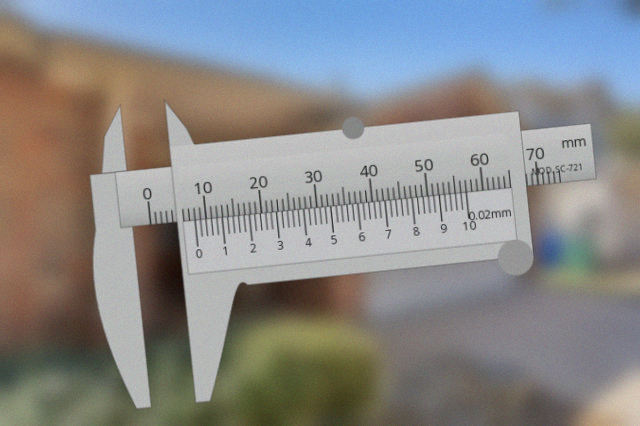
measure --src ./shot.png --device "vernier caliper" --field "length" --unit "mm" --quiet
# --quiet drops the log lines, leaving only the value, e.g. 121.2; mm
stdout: 8.0; mm
